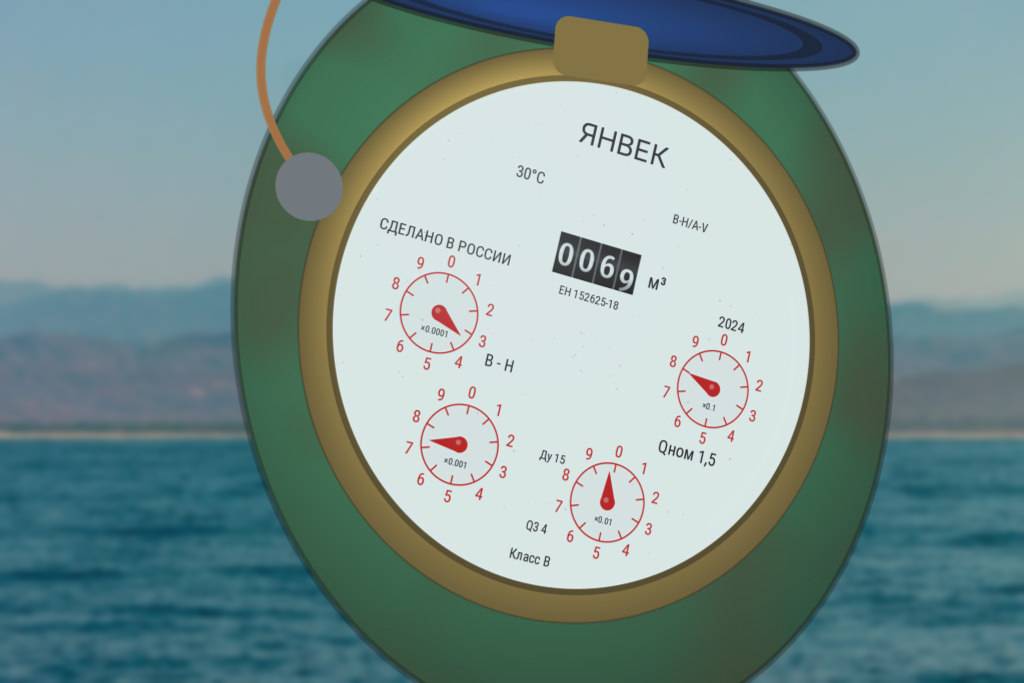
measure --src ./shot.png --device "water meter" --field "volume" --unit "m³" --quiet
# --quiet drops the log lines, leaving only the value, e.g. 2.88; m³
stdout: 68.7973; m³
